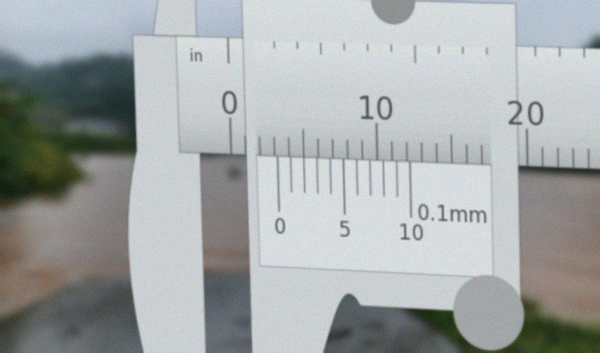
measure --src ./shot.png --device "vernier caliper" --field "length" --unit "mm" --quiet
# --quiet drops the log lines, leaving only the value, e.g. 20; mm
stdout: 3.2; mm
